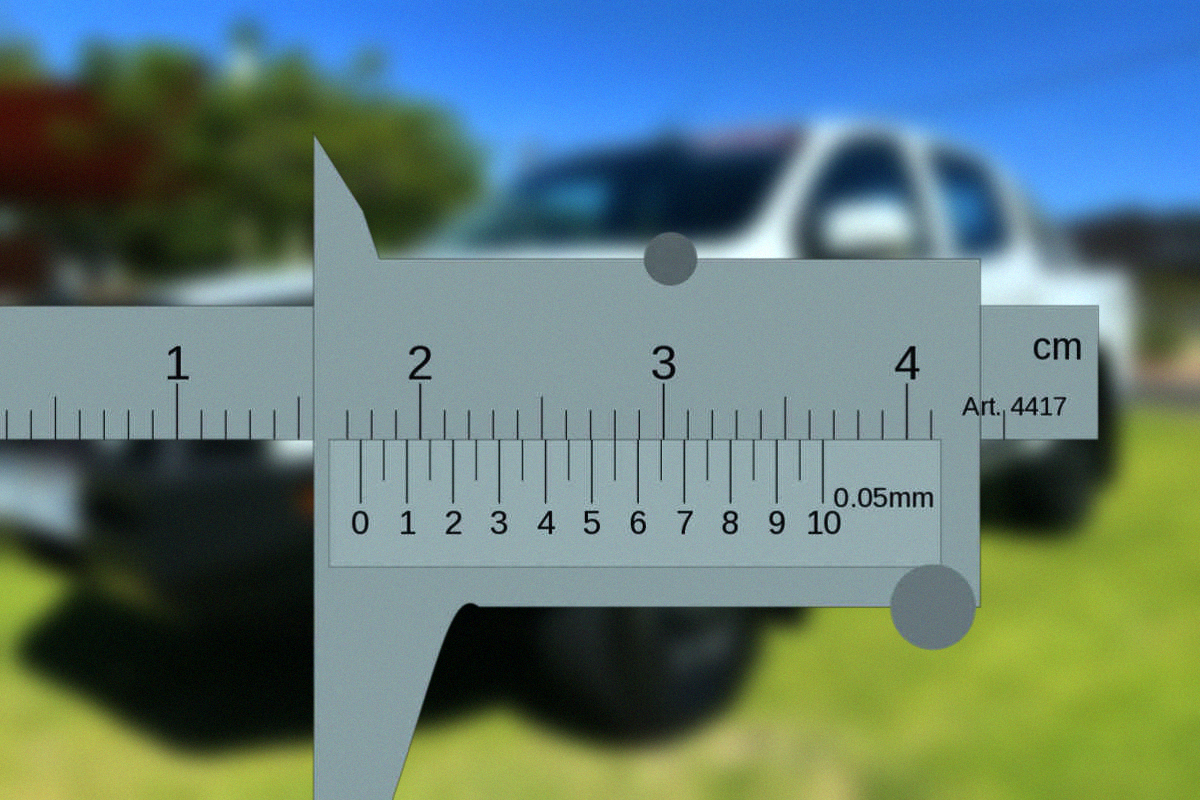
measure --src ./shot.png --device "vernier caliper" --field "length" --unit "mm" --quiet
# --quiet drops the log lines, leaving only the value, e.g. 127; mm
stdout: 17.55; mm
